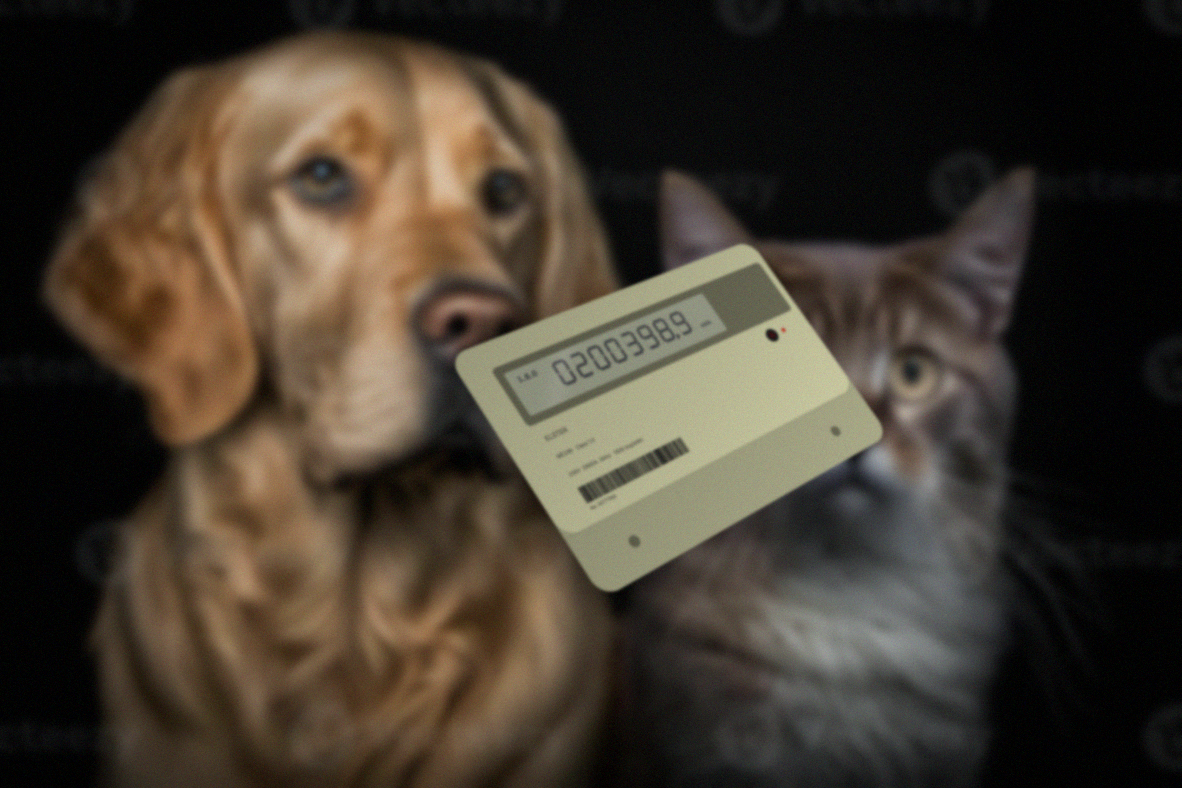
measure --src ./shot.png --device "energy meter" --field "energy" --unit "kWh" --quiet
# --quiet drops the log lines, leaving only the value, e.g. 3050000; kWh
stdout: 200398.9; kWh
